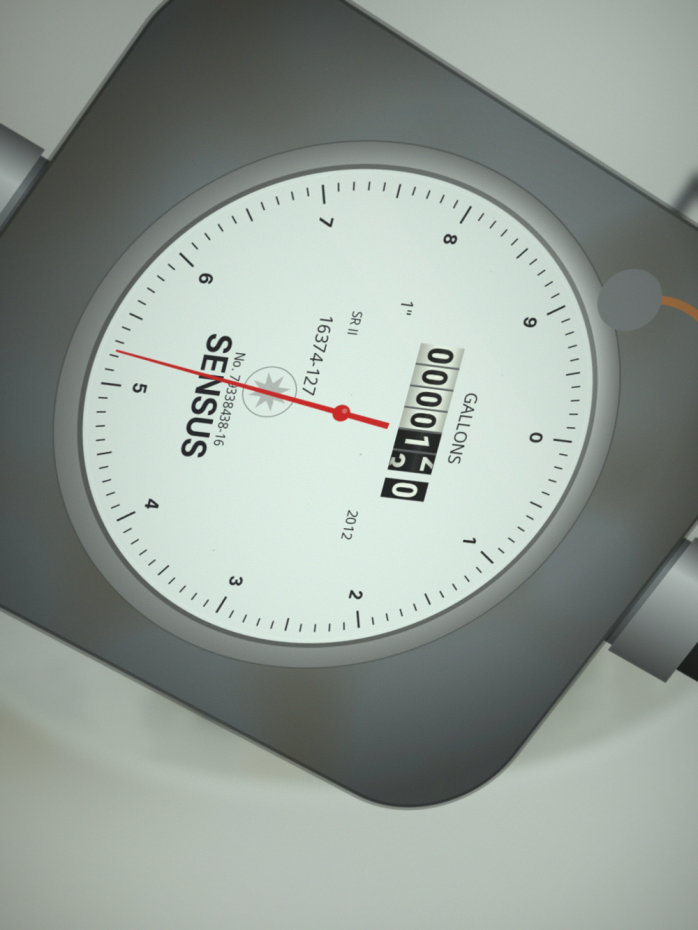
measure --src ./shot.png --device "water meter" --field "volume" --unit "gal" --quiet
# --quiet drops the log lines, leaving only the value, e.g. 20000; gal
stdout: 125.2; gal
